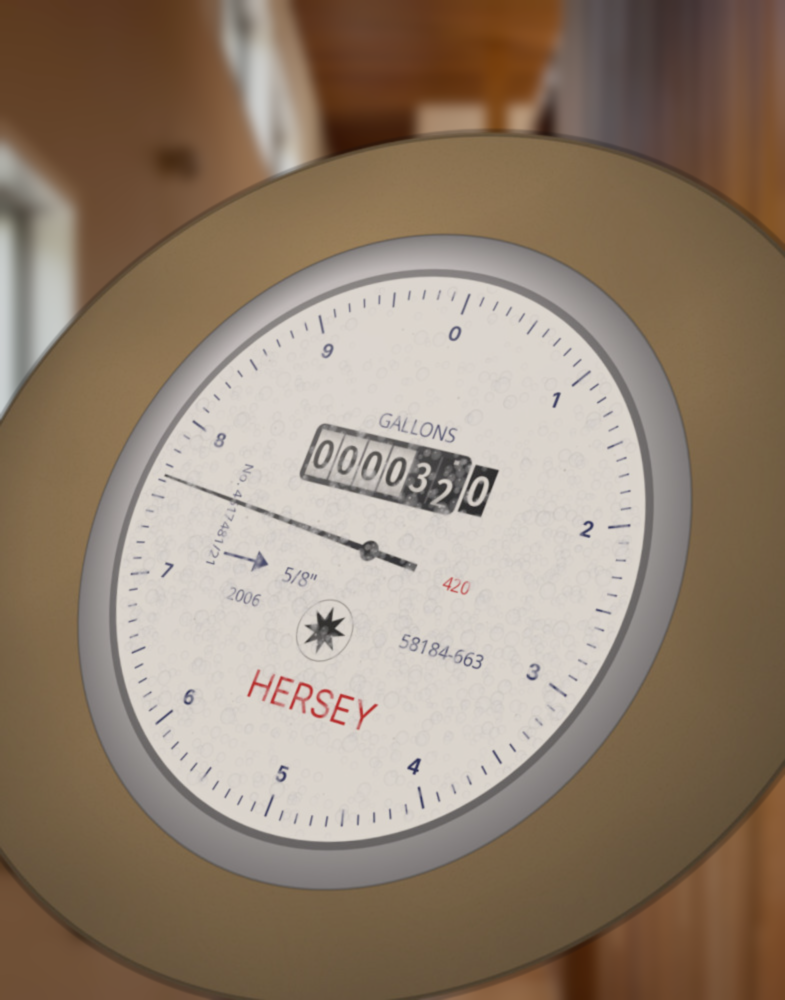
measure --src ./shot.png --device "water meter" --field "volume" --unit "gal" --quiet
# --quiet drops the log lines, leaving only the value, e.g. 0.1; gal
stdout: 317.6; gal
